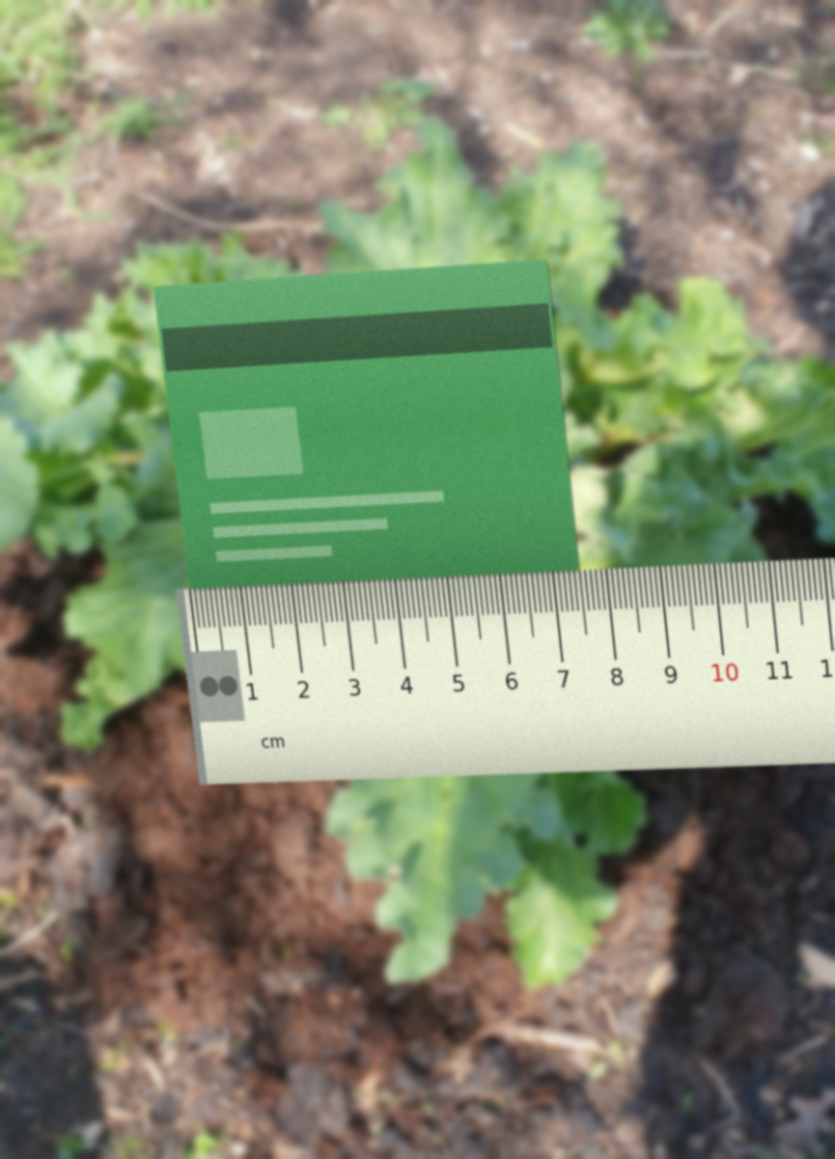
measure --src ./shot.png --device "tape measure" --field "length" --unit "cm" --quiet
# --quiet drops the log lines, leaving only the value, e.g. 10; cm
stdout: 7.5; cm
